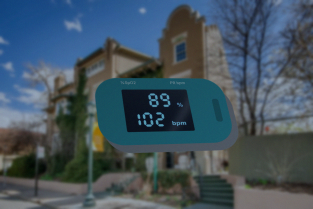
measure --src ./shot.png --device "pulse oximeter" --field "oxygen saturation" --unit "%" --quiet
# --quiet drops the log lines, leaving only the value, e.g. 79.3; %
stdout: 89; %
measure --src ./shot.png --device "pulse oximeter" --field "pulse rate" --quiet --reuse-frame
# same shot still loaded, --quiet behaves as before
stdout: 102; bpm
